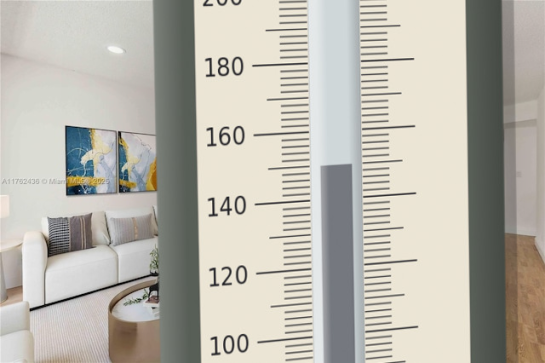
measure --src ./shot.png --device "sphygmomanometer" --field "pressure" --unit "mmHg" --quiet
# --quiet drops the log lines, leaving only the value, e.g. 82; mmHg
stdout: 150; mmHg
